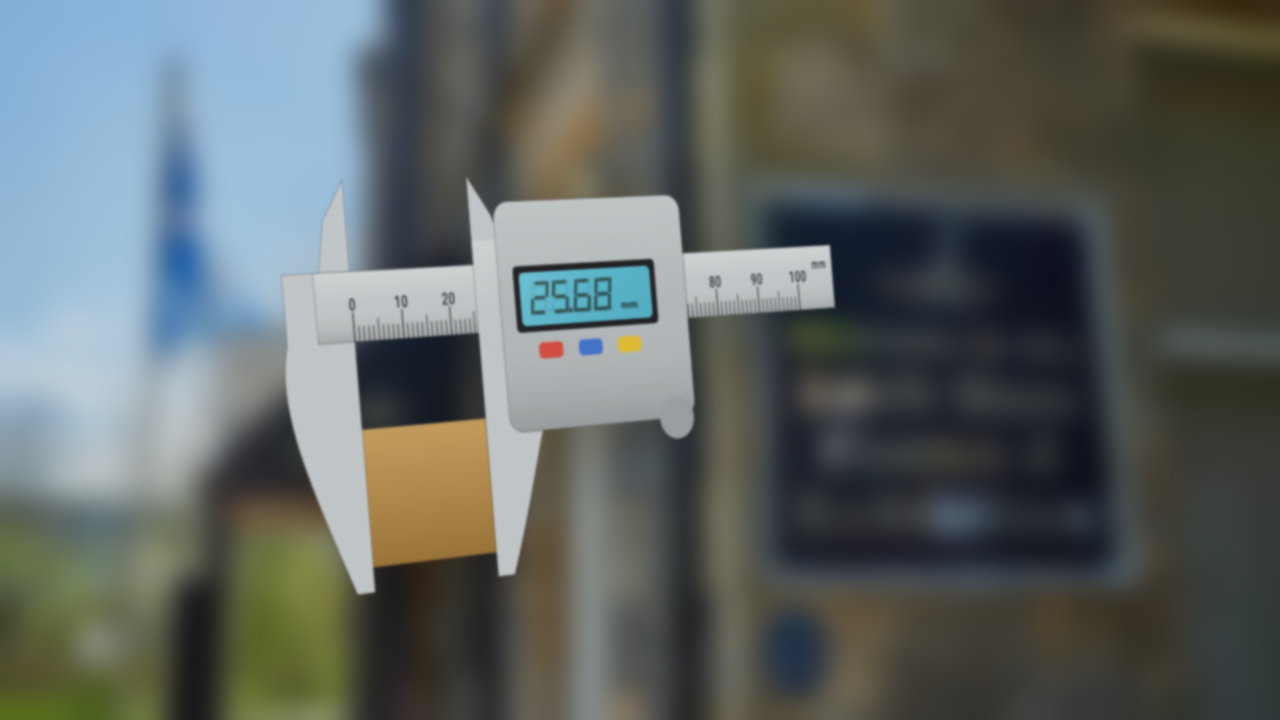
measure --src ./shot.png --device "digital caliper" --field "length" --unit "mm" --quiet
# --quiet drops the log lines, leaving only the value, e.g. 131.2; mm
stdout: 25.68; mm
